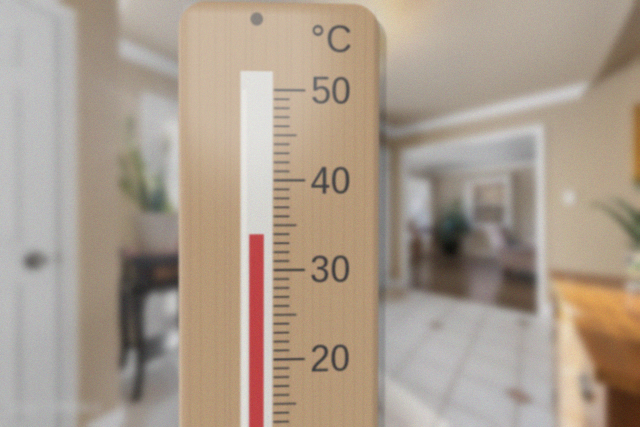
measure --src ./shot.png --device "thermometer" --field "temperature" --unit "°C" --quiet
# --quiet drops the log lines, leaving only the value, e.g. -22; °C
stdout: 34; °C
